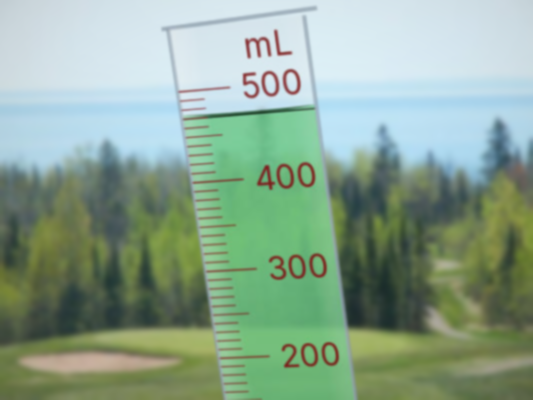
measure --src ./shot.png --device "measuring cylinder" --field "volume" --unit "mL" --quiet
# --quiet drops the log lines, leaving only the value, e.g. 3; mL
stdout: 470; mL
